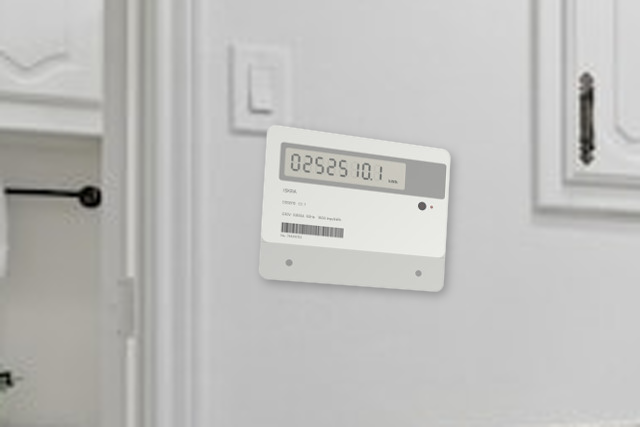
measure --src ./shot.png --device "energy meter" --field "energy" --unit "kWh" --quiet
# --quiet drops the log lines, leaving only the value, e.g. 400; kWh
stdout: 252510.1; kWh
